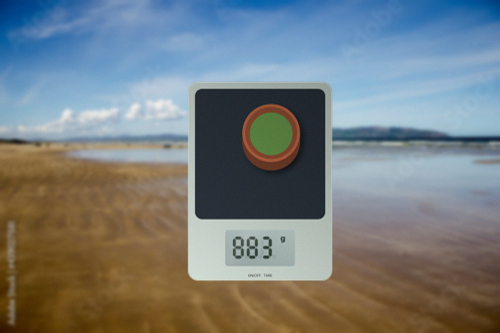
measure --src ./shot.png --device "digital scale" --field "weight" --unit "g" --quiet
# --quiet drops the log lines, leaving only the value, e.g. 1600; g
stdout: 883; g
